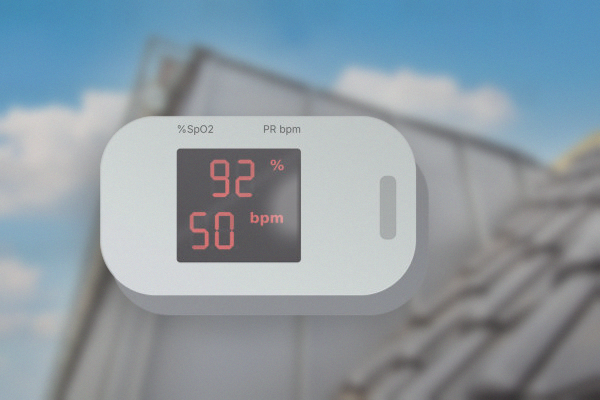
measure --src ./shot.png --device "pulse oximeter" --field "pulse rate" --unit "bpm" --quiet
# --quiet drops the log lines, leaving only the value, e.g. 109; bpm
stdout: 50; bpm
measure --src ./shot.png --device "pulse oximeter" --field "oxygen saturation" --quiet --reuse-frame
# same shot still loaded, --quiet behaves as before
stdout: 92; %
